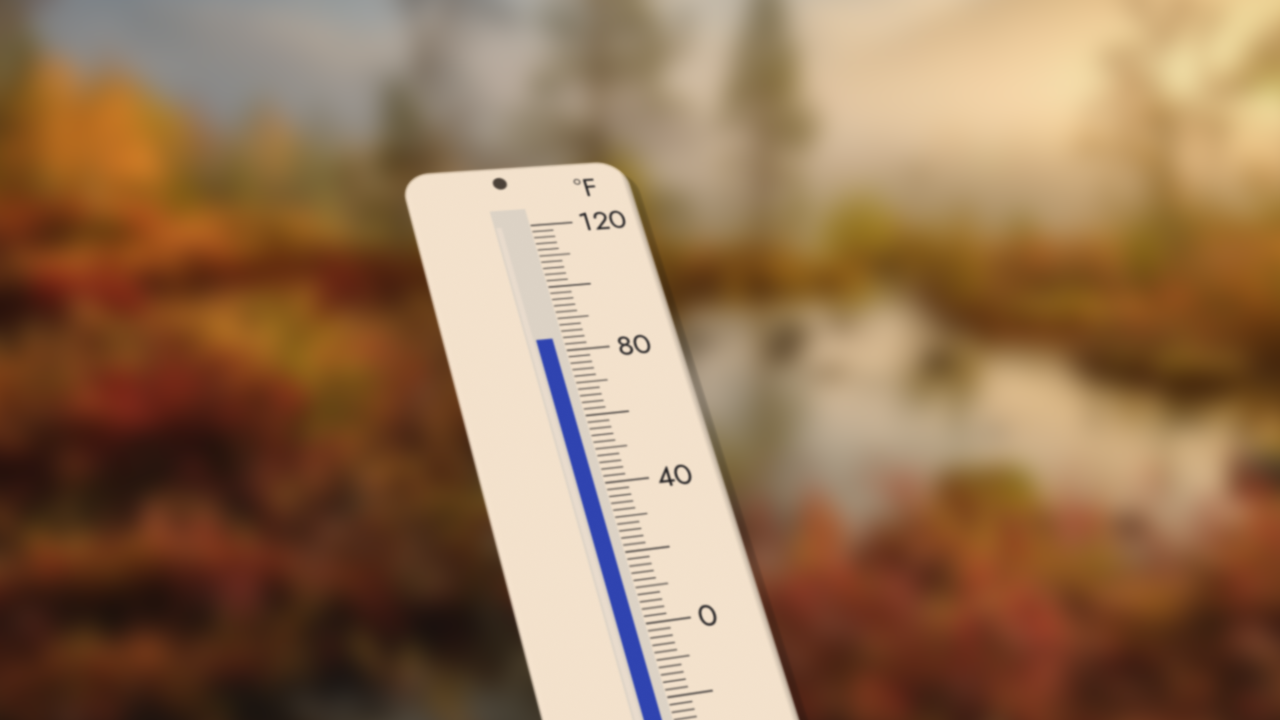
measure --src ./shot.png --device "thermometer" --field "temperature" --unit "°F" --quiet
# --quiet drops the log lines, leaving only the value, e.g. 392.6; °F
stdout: 84; °F
